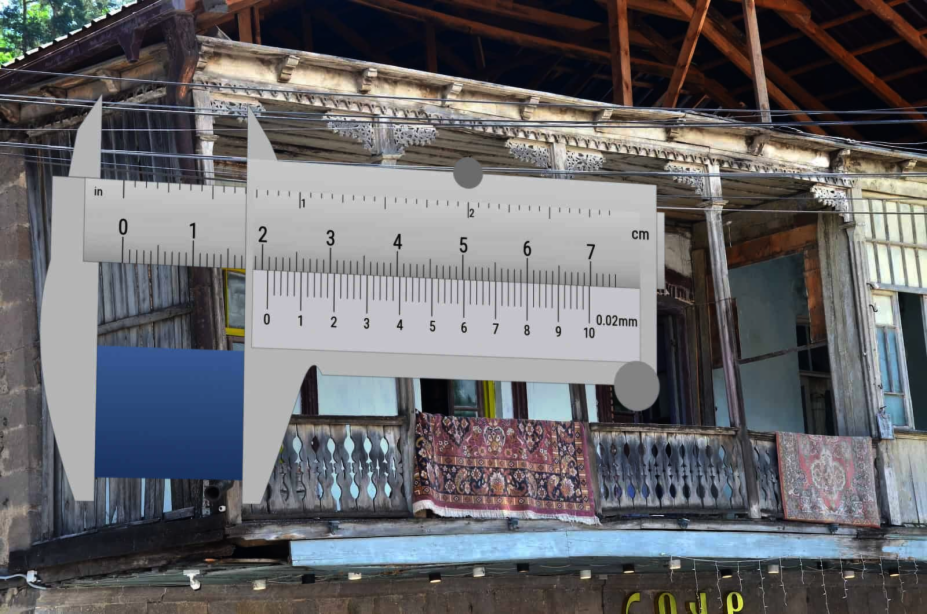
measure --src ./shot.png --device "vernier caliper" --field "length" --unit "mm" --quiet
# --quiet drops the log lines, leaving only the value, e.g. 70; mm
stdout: 20.8; mm
